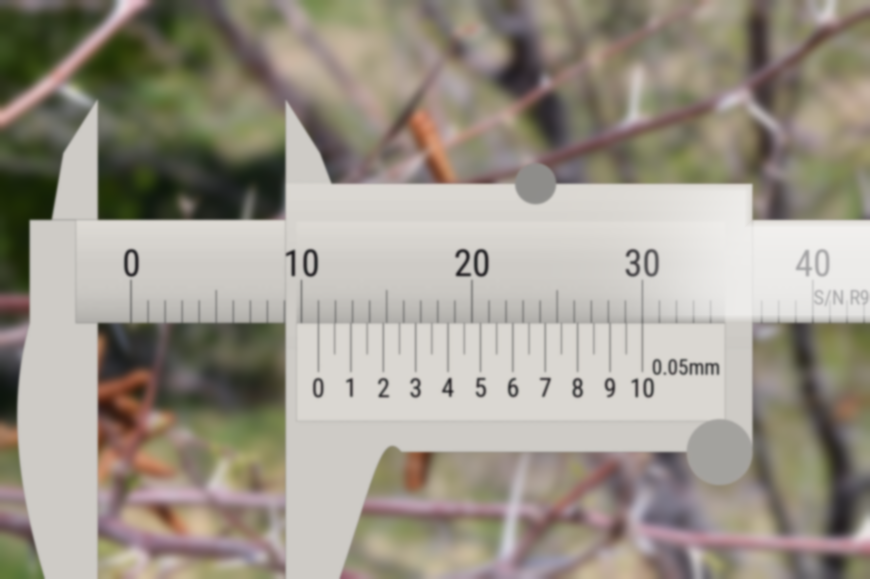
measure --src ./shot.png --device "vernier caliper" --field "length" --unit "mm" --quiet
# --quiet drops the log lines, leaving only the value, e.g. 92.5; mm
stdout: 11.0; mm
